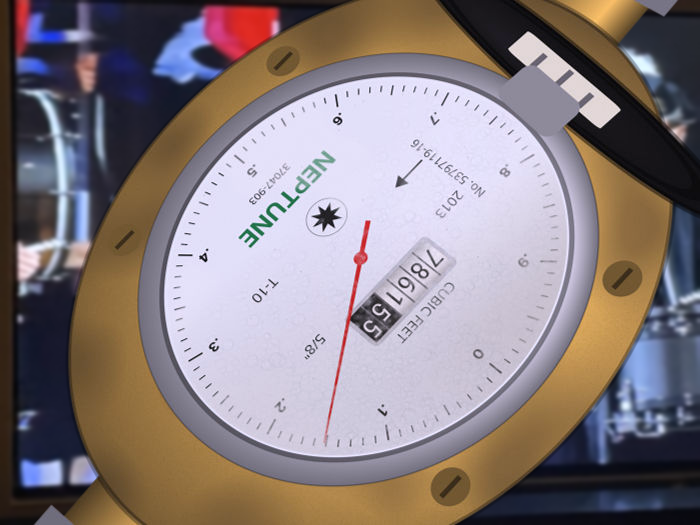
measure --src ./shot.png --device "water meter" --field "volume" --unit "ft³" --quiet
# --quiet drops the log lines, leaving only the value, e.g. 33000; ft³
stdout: 786155.15; ft³
